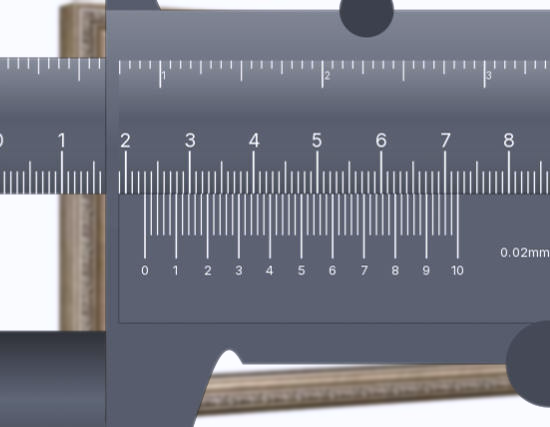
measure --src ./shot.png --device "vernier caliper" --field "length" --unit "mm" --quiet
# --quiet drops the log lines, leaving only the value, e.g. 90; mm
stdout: 23.0; mm
